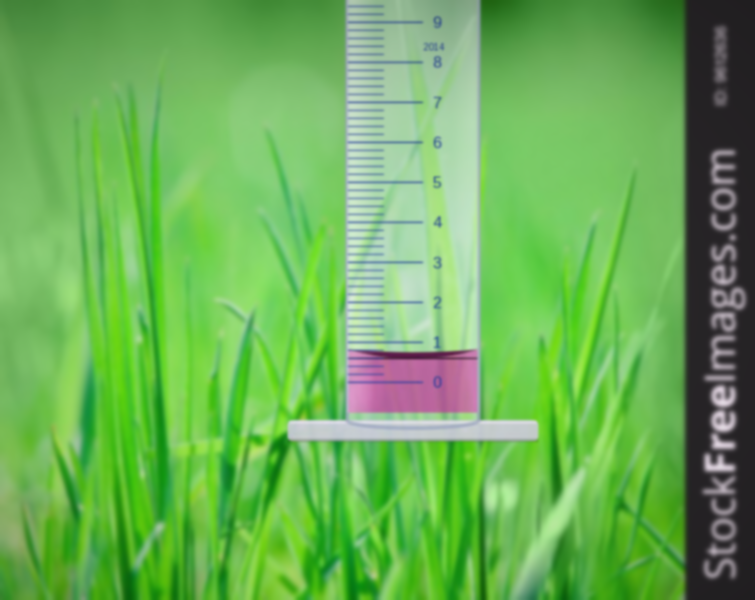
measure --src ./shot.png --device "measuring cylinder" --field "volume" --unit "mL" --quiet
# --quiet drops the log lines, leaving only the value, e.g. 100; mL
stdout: 0.6; mL
